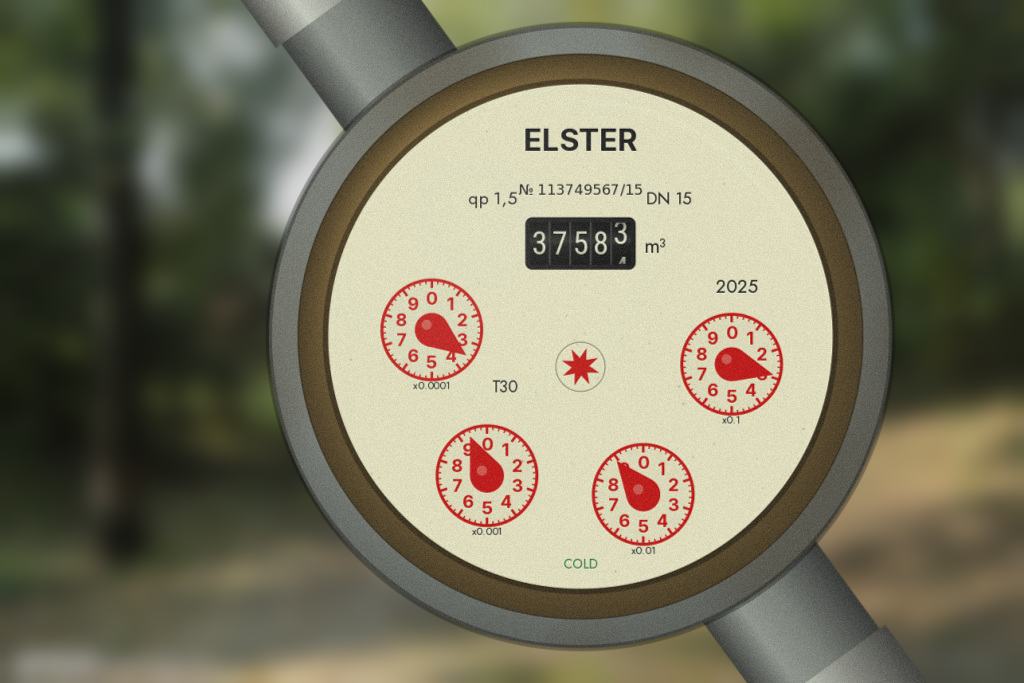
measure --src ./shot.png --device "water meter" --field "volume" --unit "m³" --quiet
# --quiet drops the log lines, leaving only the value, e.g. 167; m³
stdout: 37583.2893; m³
